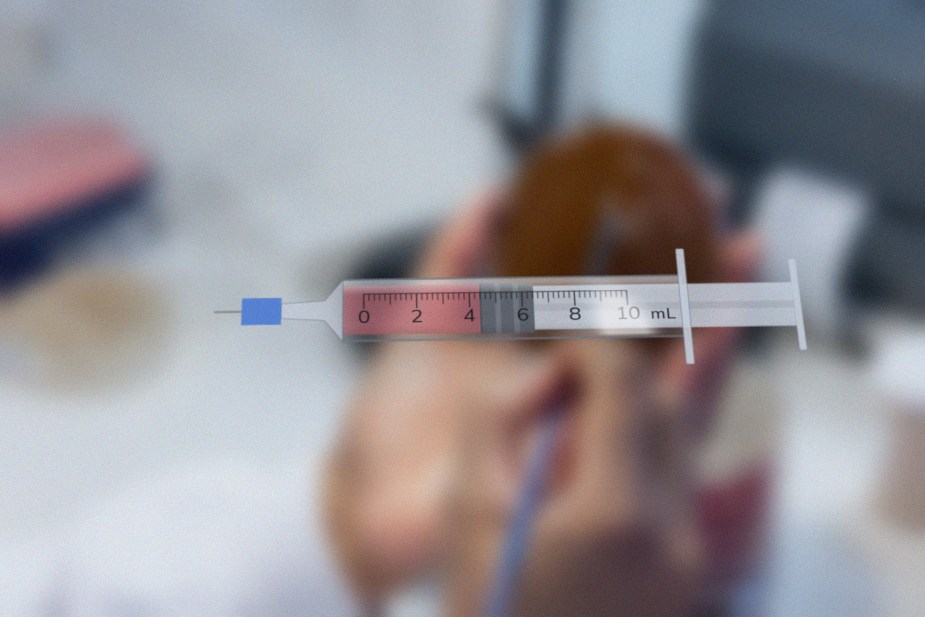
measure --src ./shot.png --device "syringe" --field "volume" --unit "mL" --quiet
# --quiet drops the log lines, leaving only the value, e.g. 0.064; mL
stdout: 4.4; mL
